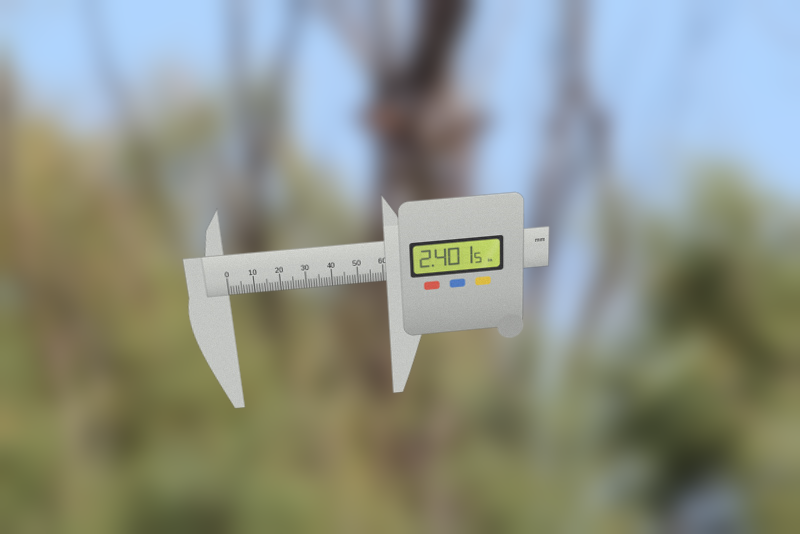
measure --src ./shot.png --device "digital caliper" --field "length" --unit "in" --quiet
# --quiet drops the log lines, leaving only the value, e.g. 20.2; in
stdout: 2.4015; in
